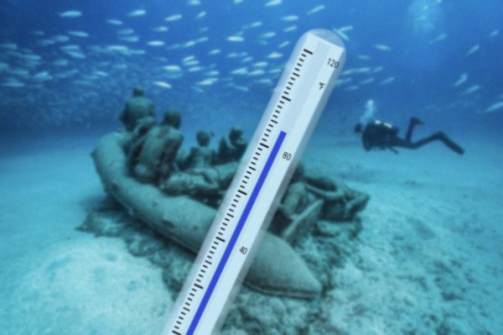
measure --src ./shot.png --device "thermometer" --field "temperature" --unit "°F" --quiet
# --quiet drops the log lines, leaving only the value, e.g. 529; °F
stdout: 88; °F
